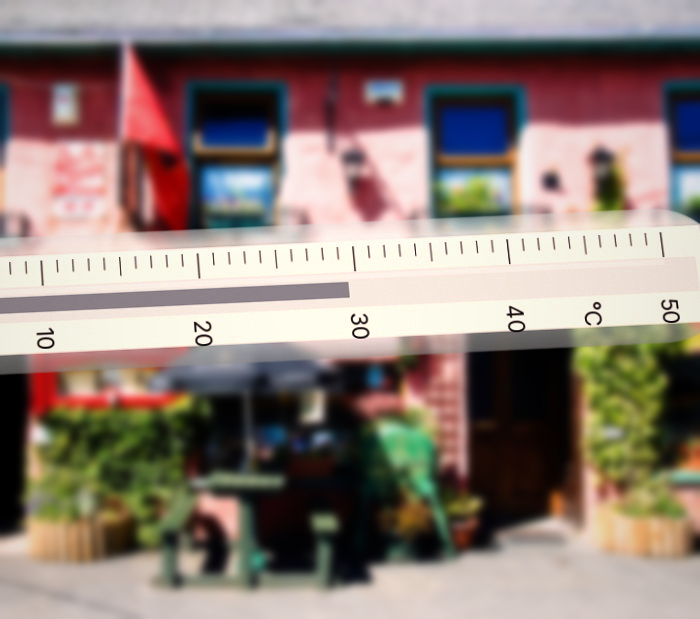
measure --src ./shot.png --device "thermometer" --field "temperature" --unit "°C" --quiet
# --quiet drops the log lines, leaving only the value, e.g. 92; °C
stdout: 29.5; °C
